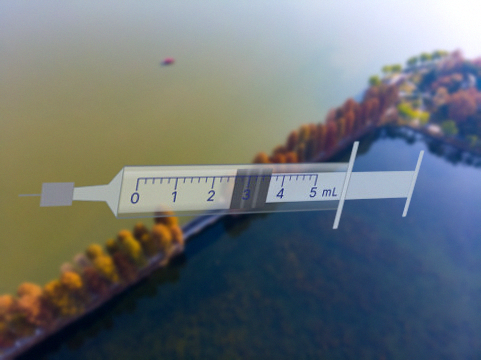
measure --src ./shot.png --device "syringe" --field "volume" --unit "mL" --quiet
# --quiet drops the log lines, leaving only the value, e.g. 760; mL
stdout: 2.6; mL
